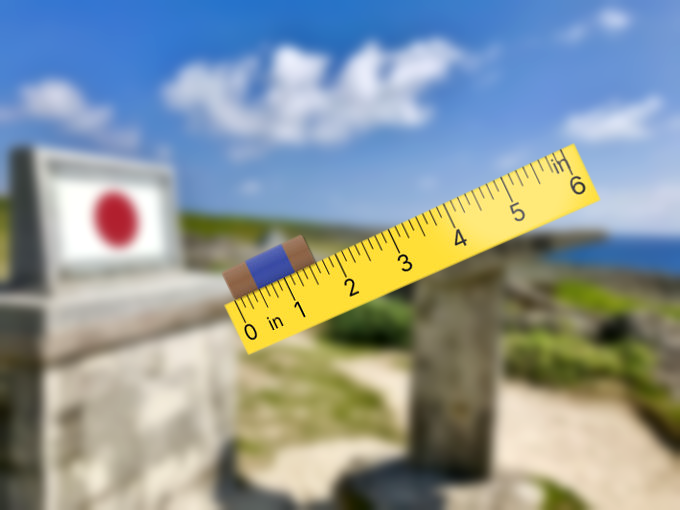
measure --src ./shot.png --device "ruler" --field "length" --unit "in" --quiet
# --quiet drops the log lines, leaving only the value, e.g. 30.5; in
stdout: 1.625; in
